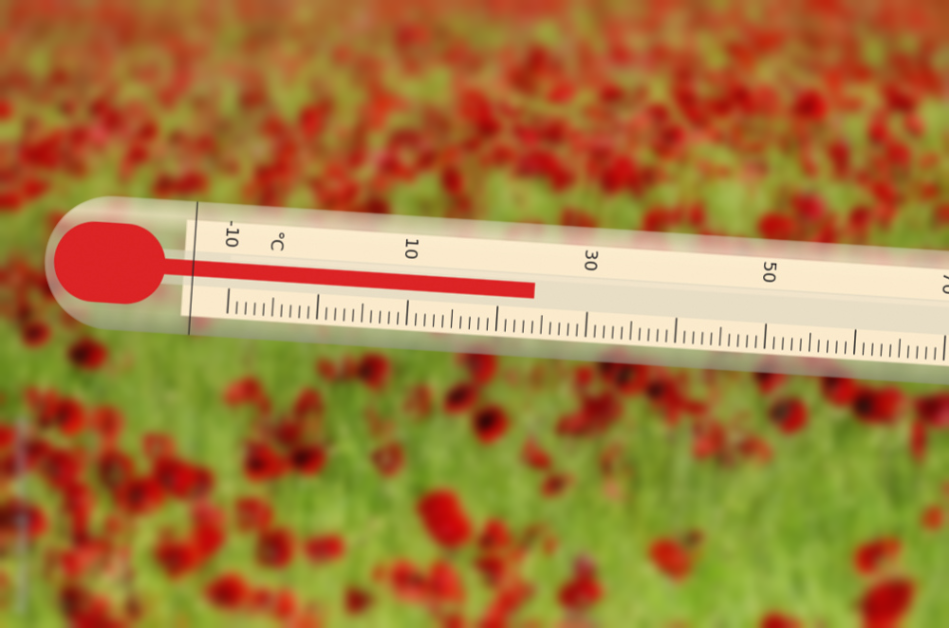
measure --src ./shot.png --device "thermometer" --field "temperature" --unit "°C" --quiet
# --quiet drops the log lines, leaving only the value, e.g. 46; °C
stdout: 24; °C
